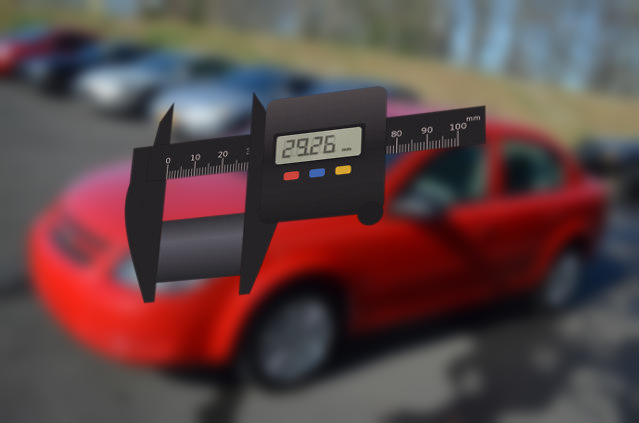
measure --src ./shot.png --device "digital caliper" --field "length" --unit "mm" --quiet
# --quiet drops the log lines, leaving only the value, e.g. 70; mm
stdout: 29.26; mm
